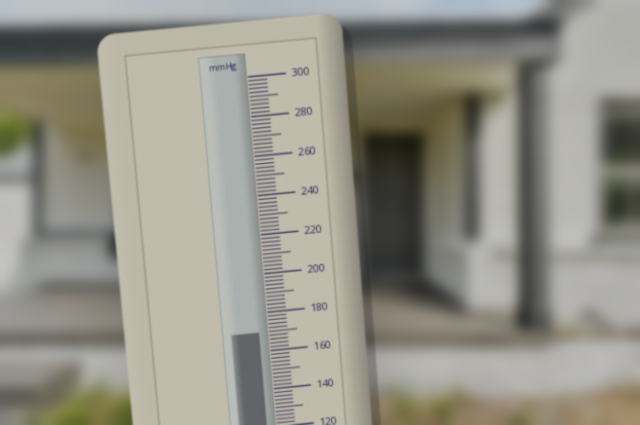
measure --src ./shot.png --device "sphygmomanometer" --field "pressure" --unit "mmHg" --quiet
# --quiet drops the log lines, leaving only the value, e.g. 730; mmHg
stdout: 170; mmHg
